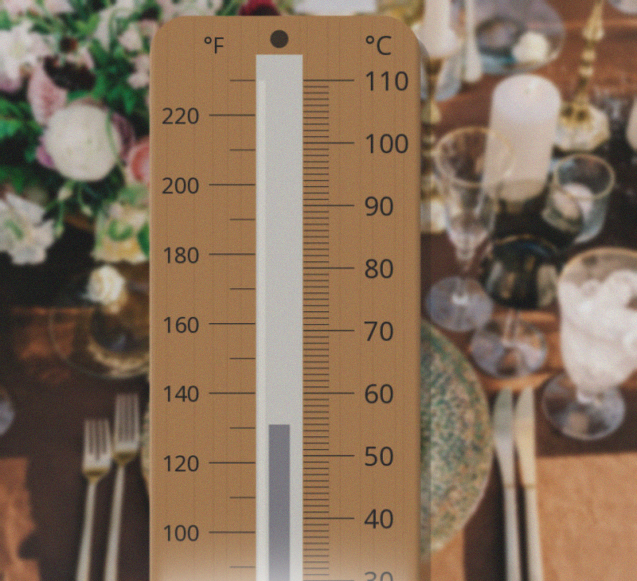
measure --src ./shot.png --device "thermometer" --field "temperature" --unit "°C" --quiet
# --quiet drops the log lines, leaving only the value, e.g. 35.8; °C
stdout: 55; °C
